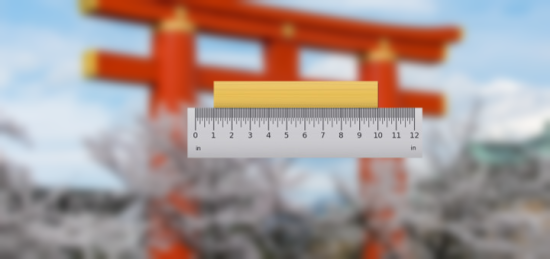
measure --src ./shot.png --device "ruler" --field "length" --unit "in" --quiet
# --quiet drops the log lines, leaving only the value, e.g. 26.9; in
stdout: 9; in
